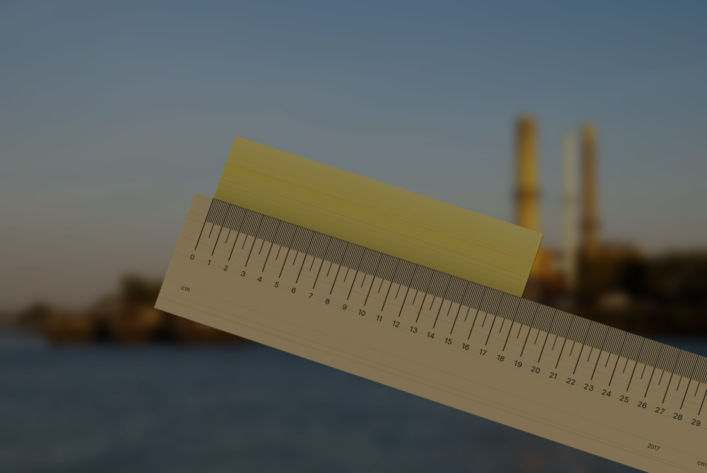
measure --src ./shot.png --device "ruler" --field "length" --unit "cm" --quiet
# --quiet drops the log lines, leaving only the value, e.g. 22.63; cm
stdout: 18; cm
